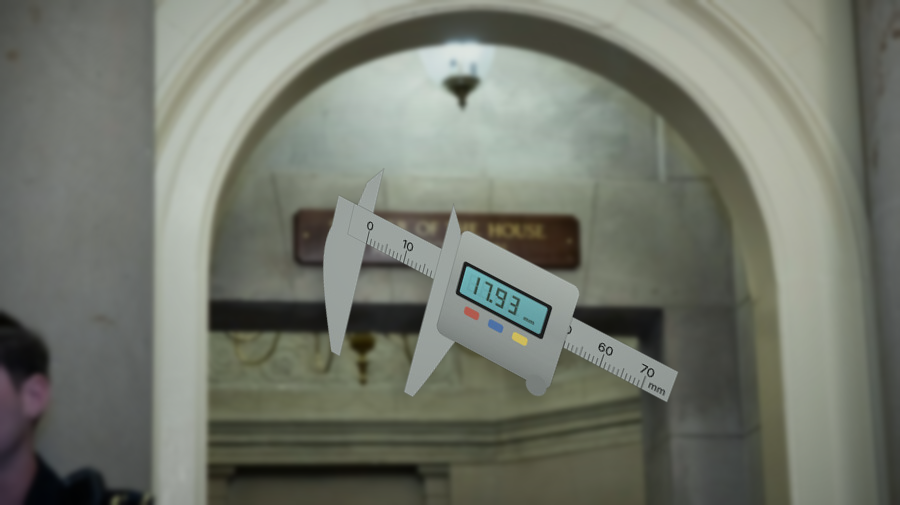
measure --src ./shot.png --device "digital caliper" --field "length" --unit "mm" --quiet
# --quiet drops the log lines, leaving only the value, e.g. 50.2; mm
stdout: 17.93; mm
